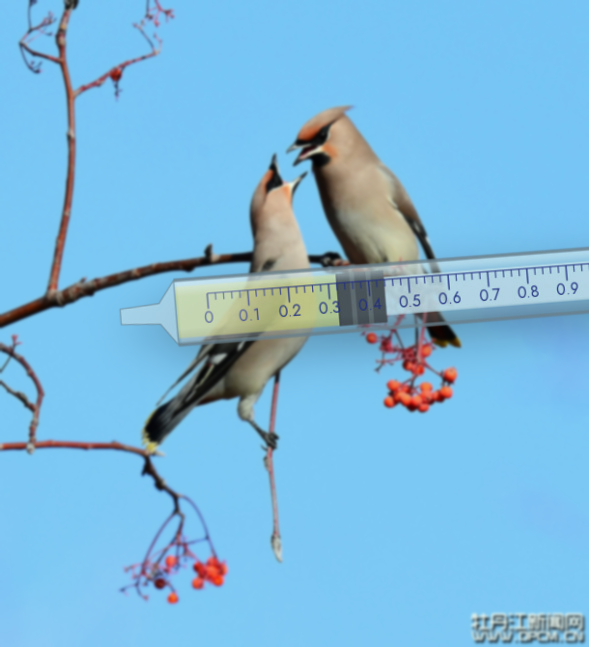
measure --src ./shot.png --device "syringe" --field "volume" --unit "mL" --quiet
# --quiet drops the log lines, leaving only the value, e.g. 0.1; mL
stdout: 0.32; mL
